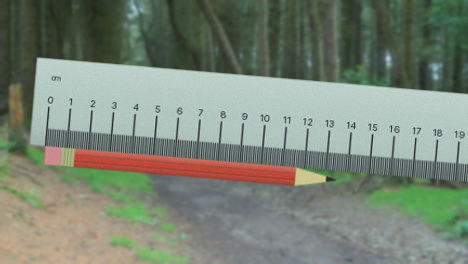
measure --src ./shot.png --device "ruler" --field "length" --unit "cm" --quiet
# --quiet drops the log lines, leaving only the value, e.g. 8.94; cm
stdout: 13.5; cm
